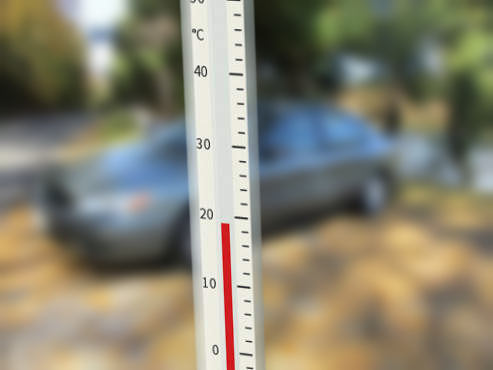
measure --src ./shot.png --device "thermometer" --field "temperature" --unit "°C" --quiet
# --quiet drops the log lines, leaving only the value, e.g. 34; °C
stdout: 19; °C
